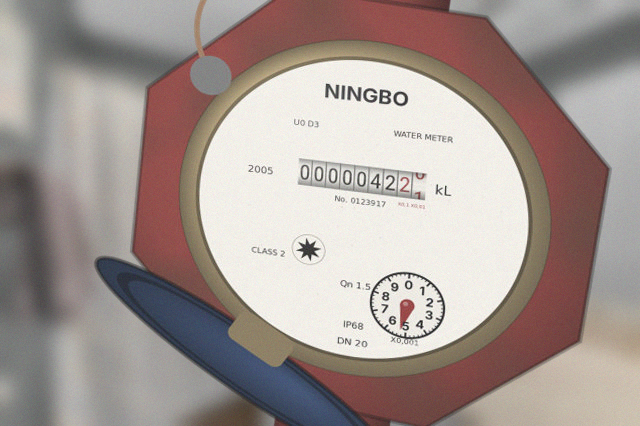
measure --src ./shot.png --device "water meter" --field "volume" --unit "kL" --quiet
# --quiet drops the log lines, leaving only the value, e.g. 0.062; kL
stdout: 42.205; kL
